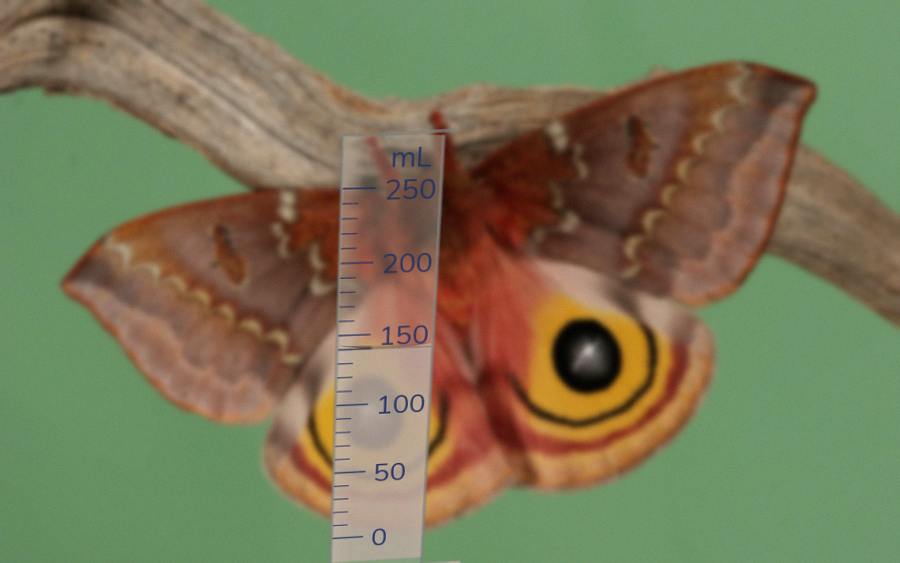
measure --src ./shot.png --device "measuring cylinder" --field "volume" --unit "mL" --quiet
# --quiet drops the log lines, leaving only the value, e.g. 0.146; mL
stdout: 140; mL
